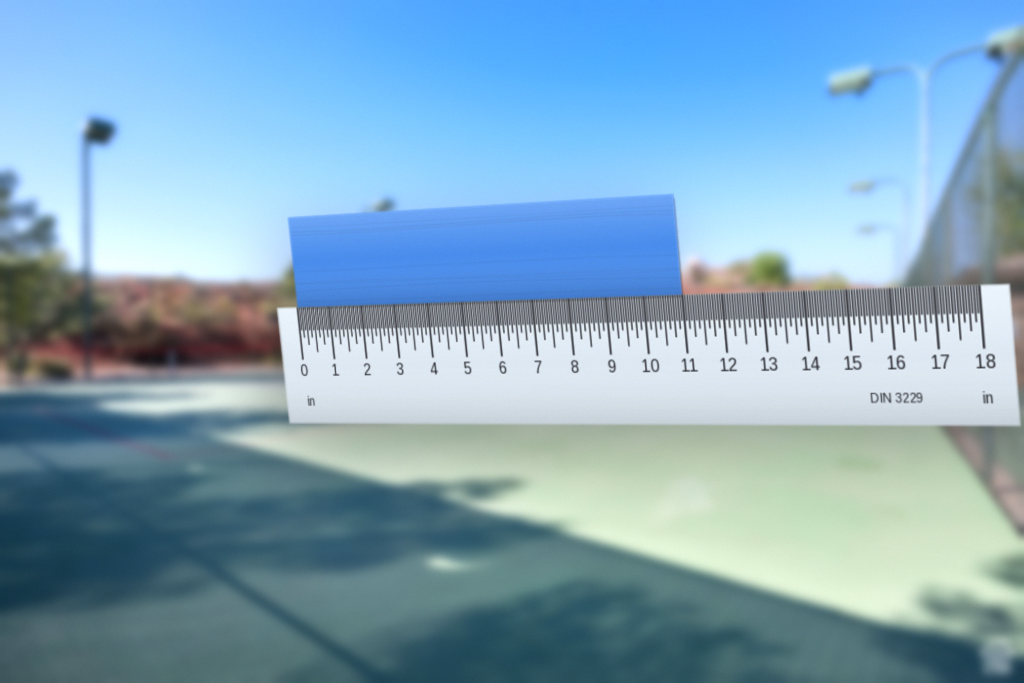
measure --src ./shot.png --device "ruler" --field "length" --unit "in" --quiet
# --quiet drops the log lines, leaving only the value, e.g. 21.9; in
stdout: 11; in
